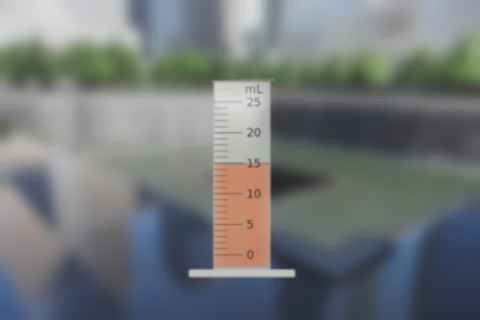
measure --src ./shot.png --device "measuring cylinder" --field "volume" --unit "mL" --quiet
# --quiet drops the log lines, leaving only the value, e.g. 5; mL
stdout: 15; mL
